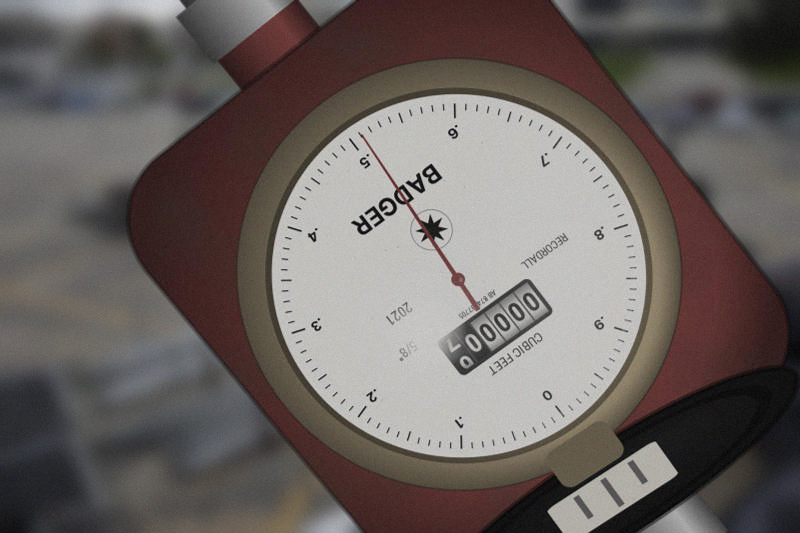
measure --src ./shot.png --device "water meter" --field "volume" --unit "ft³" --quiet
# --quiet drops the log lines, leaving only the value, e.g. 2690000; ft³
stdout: 6.51; ft³
